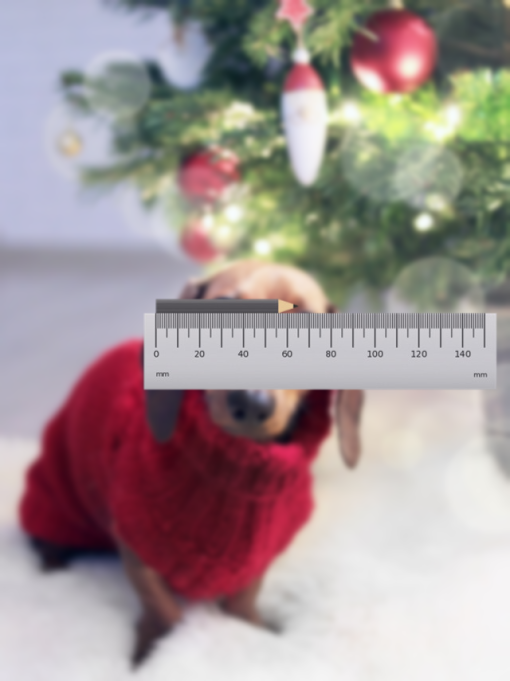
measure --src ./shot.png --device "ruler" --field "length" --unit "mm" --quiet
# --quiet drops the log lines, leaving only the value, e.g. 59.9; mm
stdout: 65; mm
